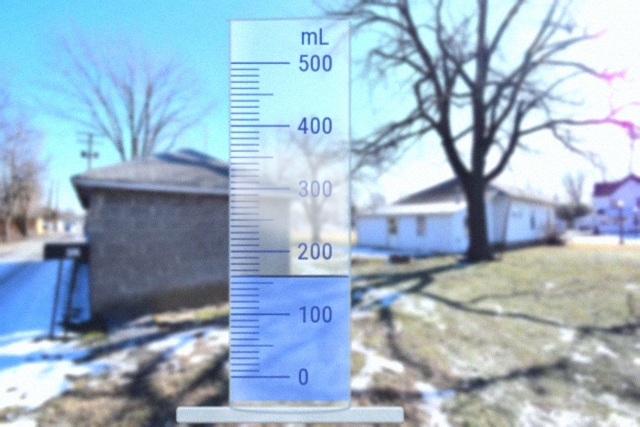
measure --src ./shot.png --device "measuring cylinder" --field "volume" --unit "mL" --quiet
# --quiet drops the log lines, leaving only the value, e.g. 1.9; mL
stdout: 160; mL
